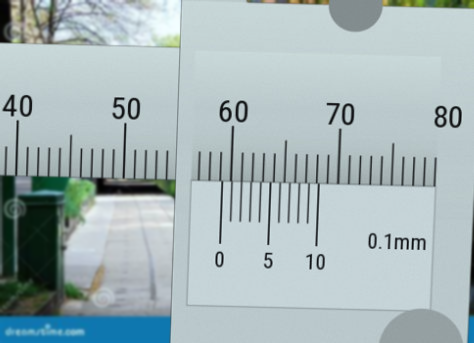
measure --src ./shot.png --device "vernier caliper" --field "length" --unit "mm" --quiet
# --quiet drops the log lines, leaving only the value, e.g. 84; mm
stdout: 59.2; mm
